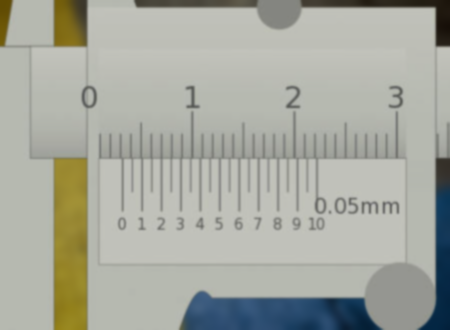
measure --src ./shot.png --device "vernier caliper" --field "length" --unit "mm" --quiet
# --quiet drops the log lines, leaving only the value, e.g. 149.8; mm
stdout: 3.2; mm
